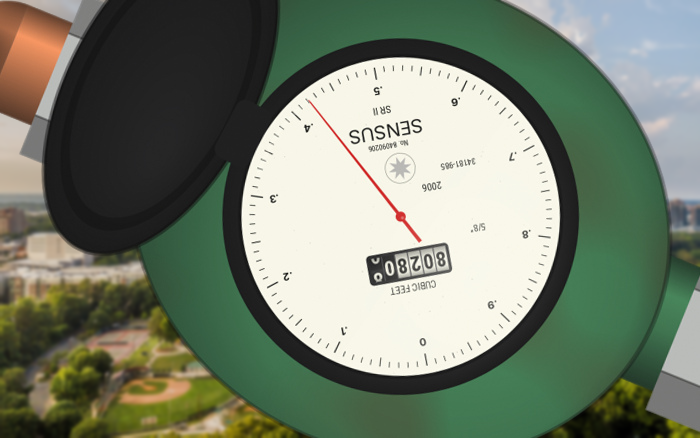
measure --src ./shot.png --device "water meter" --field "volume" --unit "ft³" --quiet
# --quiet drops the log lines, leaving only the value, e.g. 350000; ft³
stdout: 802808.42; ft³
